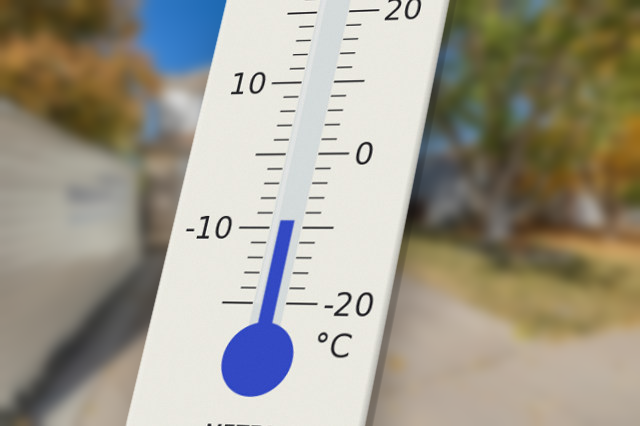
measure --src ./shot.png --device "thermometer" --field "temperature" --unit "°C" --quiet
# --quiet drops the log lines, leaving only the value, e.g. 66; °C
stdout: -9; °C
